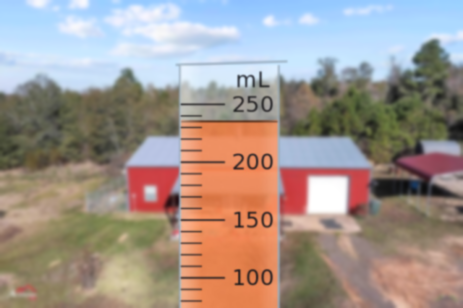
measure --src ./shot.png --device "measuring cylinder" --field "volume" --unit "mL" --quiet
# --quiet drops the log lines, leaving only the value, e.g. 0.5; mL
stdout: 235; mL
